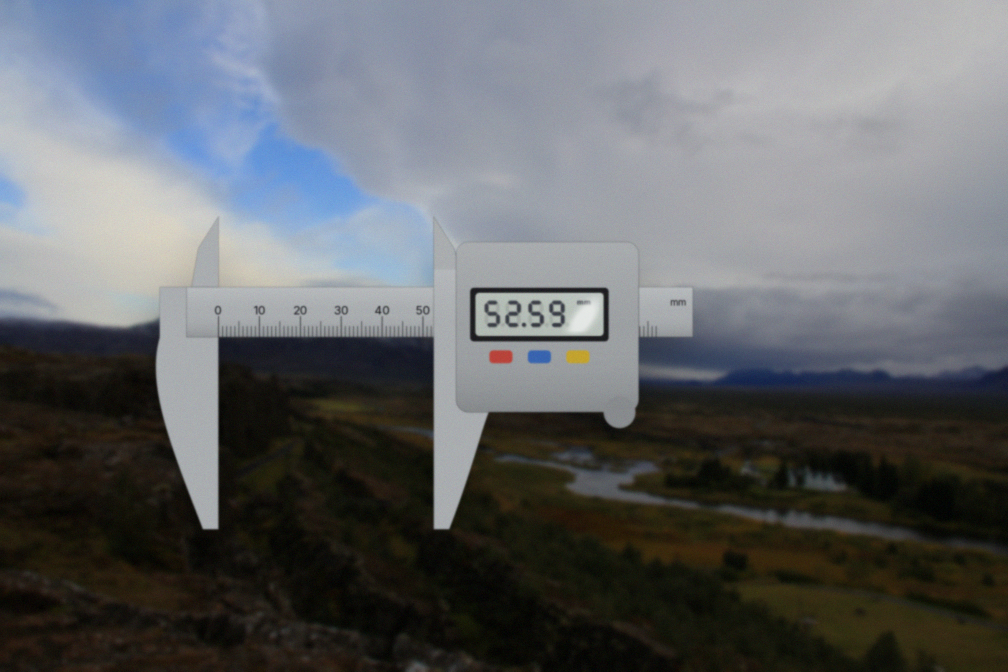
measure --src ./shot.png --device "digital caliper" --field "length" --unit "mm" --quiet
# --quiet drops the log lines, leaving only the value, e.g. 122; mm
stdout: 52.59; mm
